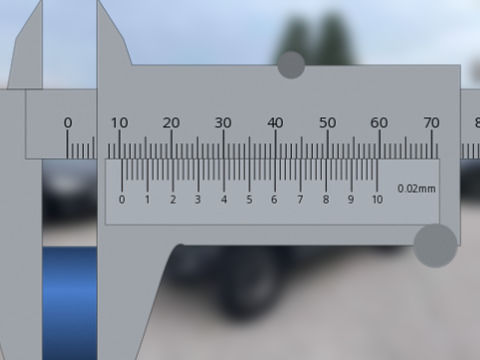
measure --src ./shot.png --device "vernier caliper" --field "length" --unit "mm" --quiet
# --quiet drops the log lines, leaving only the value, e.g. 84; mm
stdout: 10.5; mm
